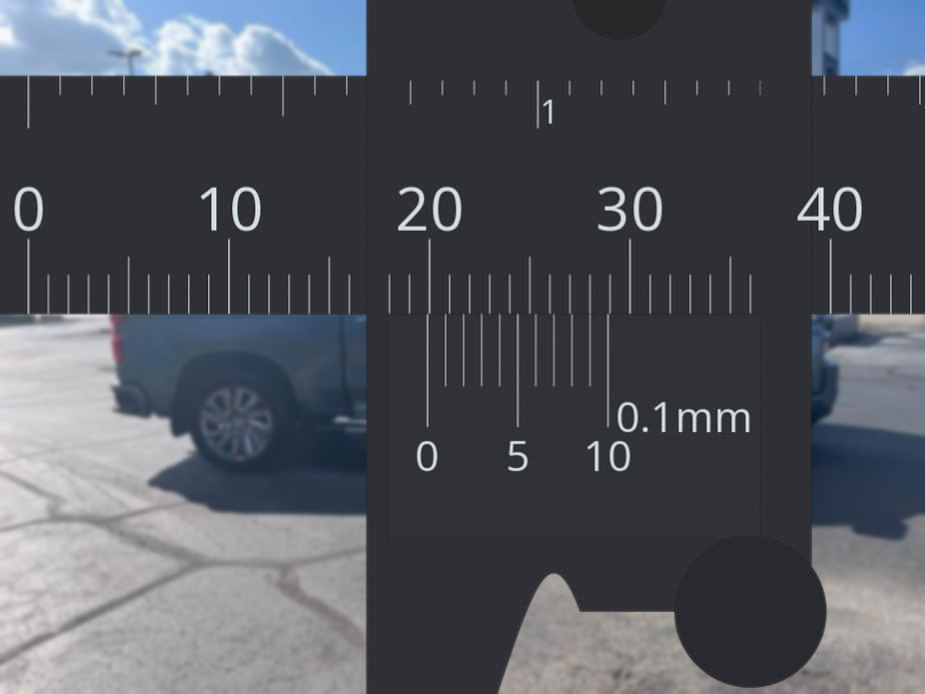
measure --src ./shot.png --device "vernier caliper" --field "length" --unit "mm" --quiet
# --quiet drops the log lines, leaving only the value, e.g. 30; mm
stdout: 19.9; mm
